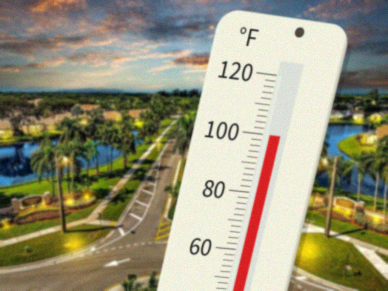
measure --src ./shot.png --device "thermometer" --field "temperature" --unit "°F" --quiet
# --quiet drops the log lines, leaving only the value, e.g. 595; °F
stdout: 100; °F
